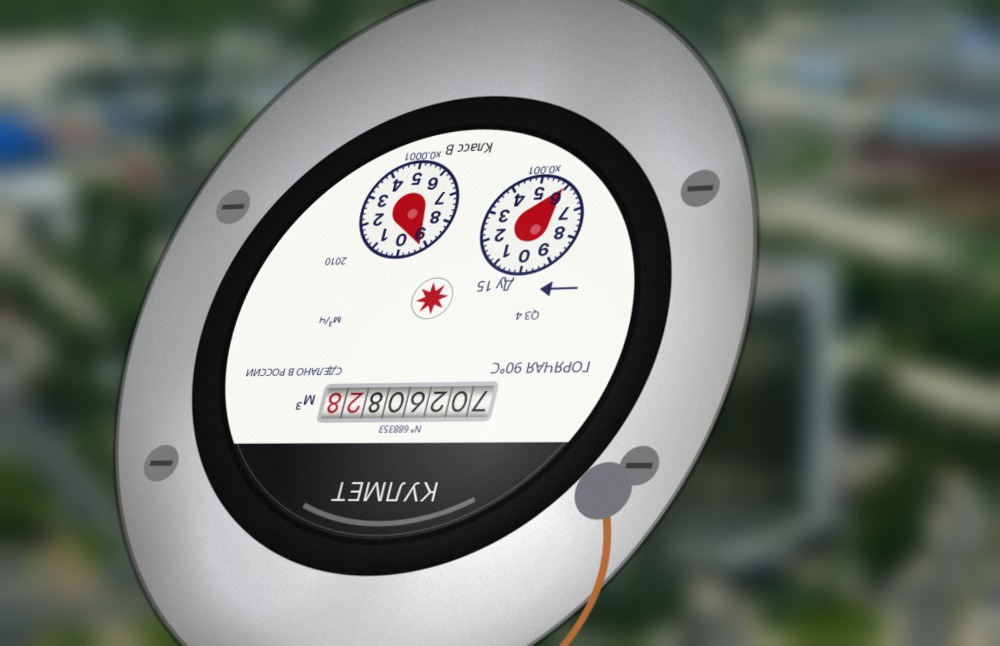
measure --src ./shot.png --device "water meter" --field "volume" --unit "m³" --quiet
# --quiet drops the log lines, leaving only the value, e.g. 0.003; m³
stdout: 702608.2859; m³
